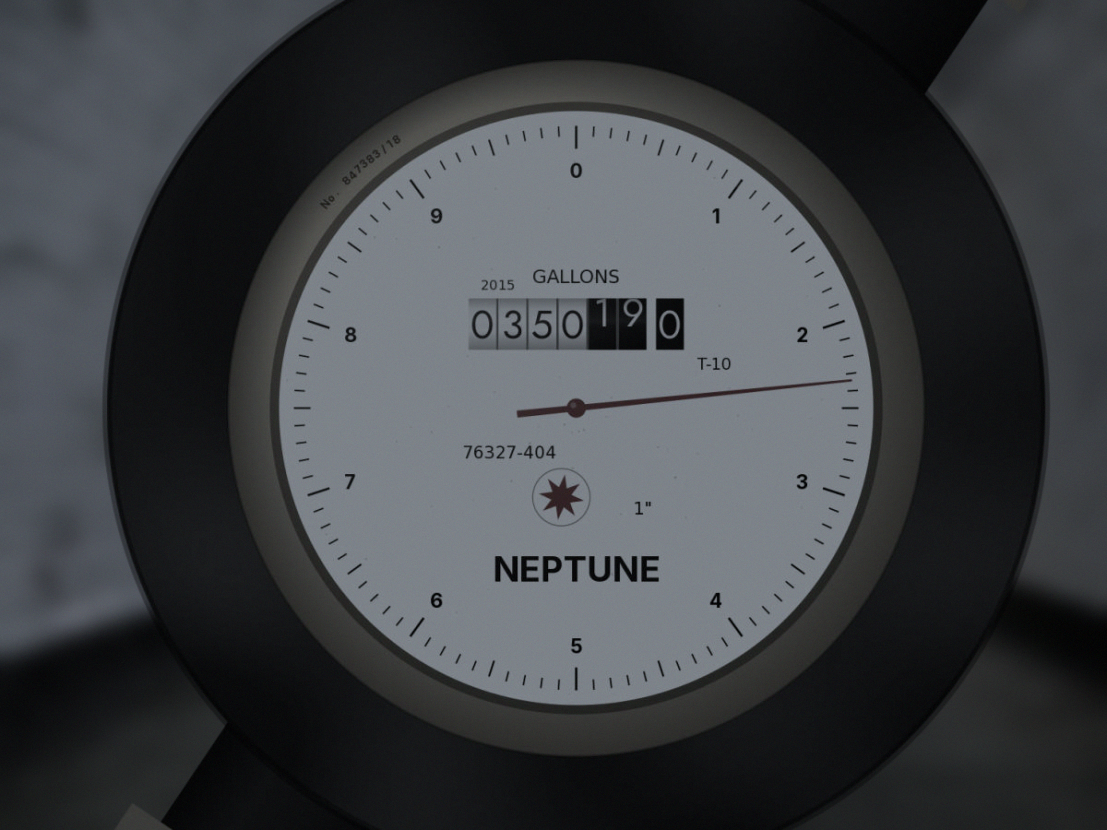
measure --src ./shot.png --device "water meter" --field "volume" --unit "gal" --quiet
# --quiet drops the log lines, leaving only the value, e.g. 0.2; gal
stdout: 350192.3; gal
